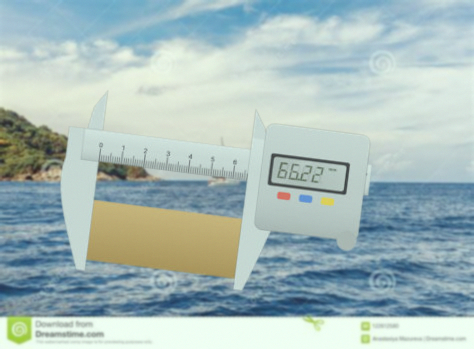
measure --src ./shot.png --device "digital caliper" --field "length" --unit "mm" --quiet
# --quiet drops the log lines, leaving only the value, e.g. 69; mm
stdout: 66.22; mm
